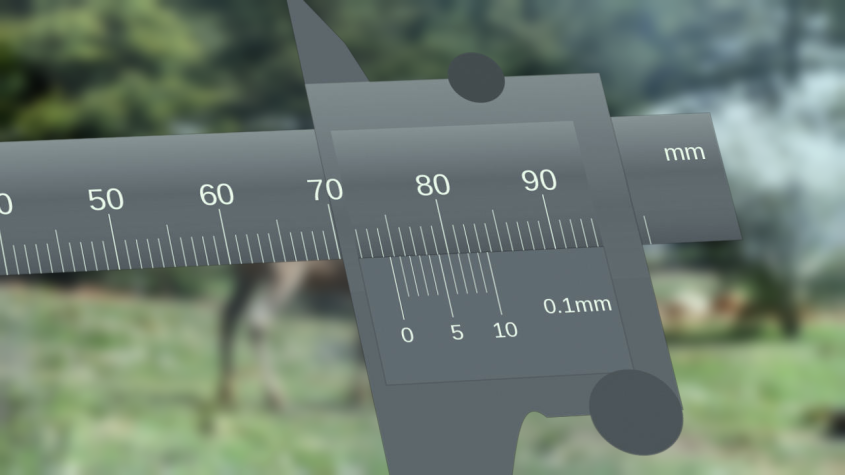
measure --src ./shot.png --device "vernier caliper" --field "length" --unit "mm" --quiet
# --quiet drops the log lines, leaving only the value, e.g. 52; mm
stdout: 74.6; mm
